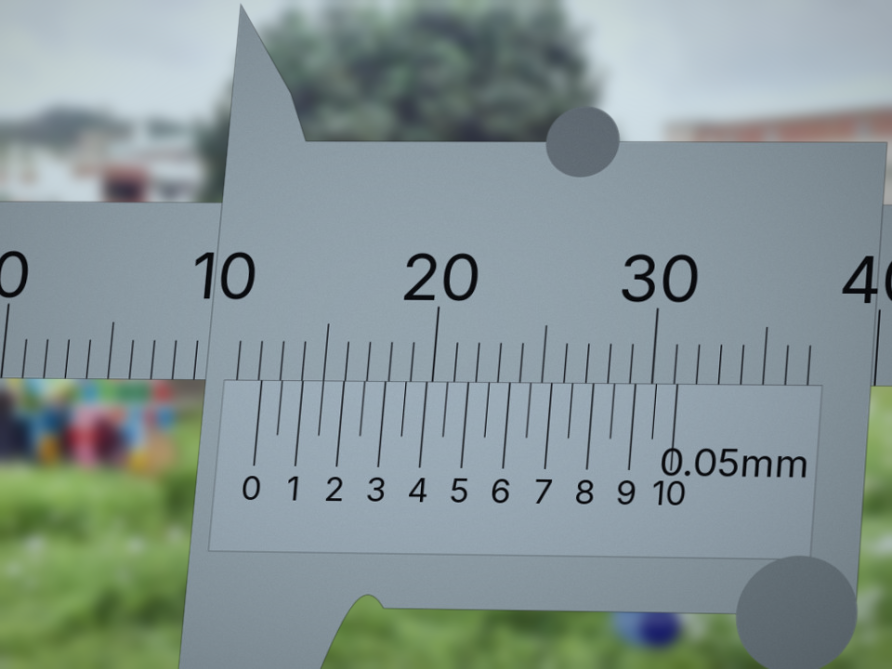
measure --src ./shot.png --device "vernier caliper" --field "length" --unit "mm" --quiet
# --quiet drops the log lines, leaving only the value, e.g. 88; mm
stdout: 12.15; mm
